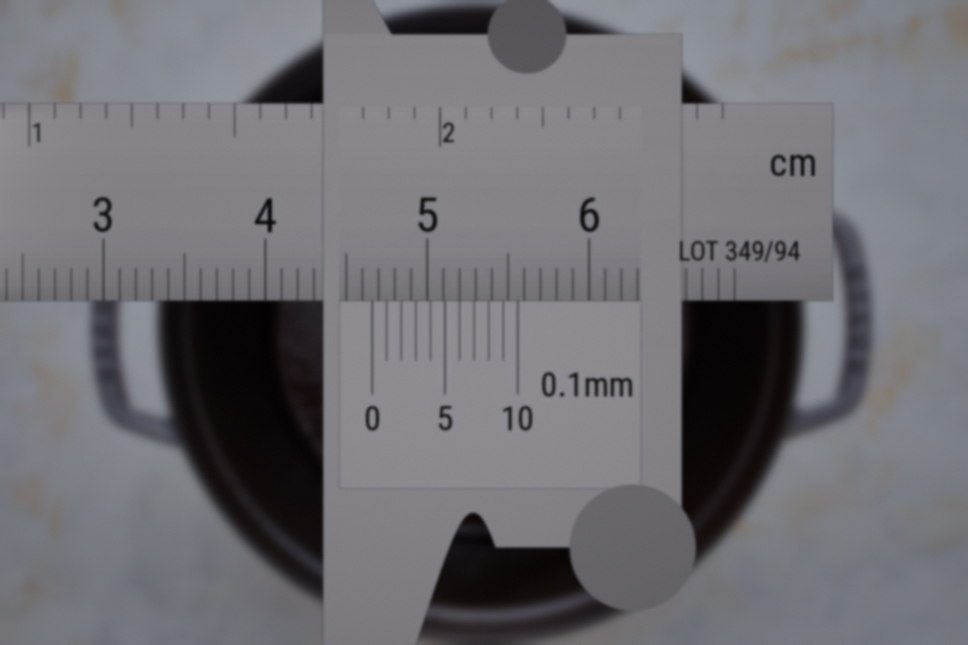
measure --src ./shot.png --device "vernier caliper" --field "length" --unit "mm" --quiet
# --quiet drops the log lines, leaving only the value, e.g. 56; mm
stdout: 46.6; mm
